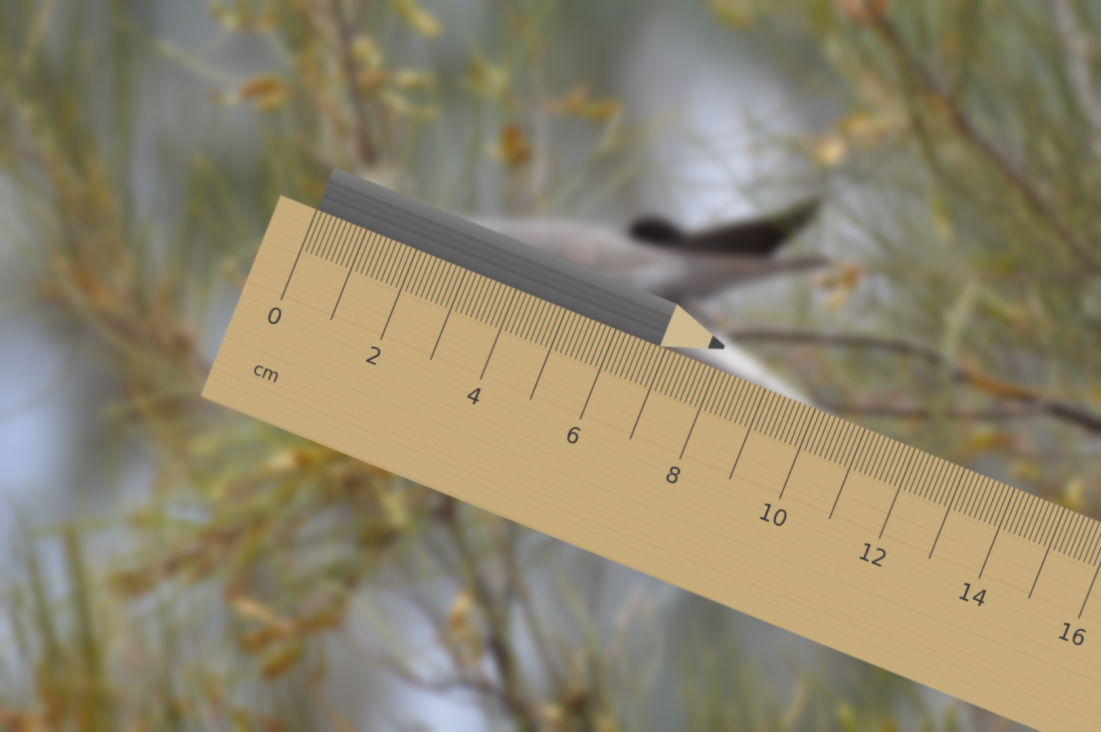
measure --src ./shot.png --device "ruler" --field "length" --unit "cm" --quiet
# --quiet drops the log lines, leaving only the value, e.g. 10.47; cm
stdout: 8; cm
